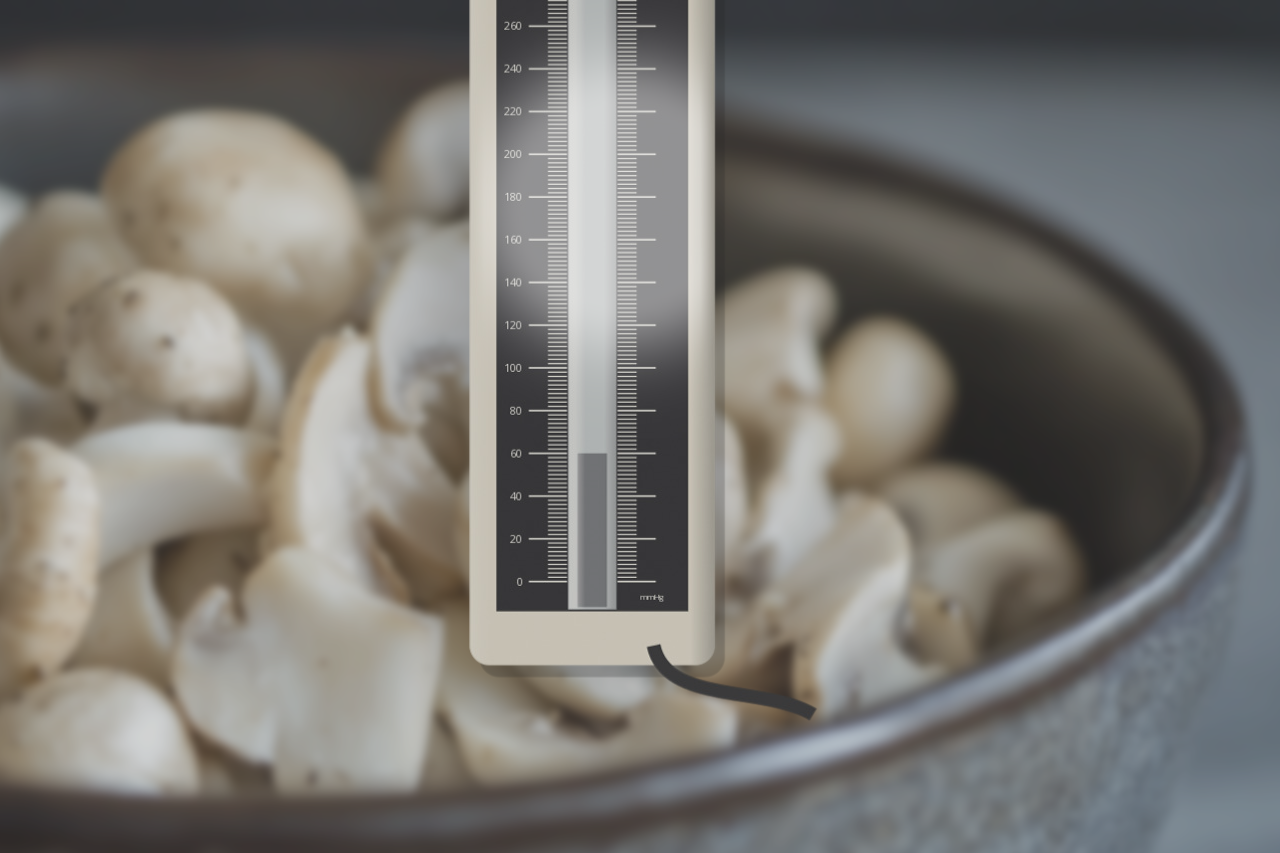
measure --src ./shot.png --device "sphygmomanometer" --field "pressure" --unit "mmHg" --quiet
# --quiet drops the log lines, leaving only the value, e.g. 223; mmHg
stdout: 60; mmHg
